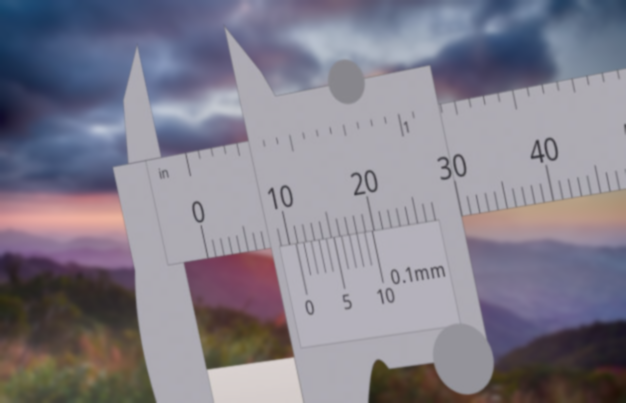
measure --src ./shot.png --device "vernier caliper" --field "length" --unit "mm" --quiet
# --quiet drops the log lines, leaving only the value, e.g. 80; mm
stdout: 10.8; mm
